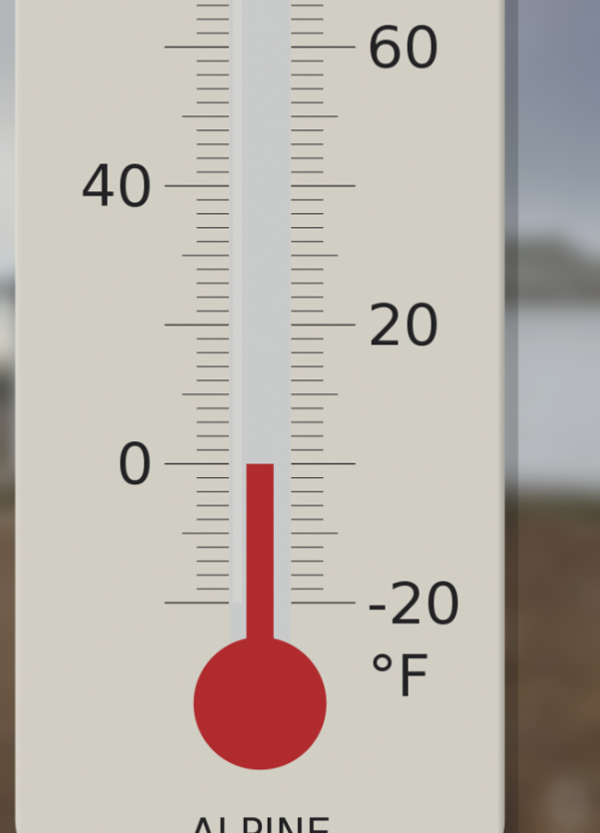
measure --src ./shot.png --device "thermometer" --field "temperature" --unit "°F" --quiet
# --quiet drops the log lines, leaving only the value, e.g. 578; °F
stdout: 0; °F
